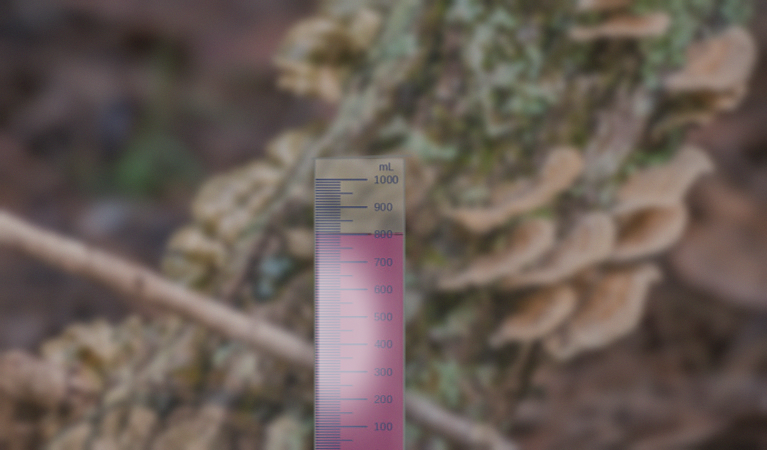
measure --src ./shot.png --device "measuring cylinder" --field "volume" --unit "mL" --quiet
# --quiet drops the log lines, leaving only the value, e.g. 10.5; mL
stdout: 800; mL
